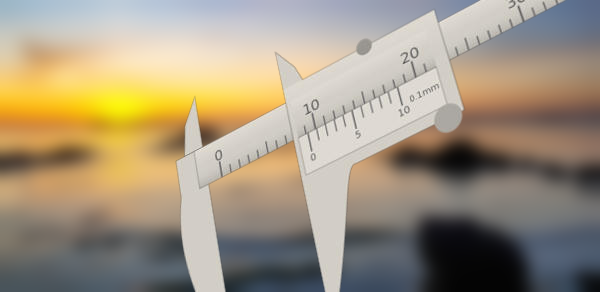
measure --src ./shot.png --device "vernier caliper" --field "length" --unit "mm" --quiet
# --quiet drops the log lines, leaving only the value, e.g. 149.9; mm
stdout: 9.2; mm
